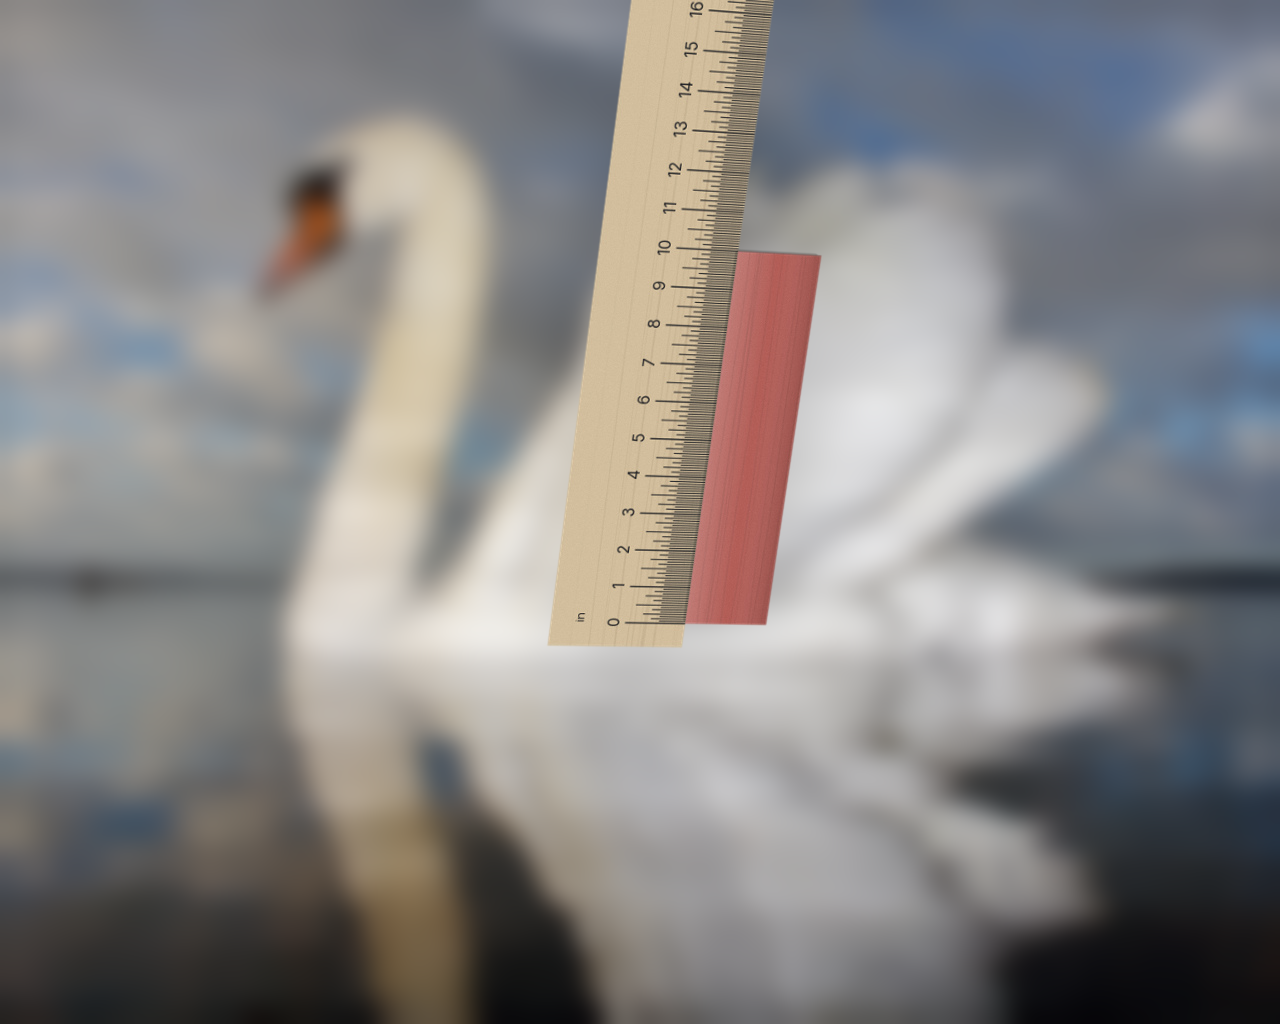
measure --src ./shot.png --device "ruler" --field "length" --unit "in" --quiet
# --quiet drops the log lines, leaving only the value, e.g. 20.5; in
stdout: 10; in
